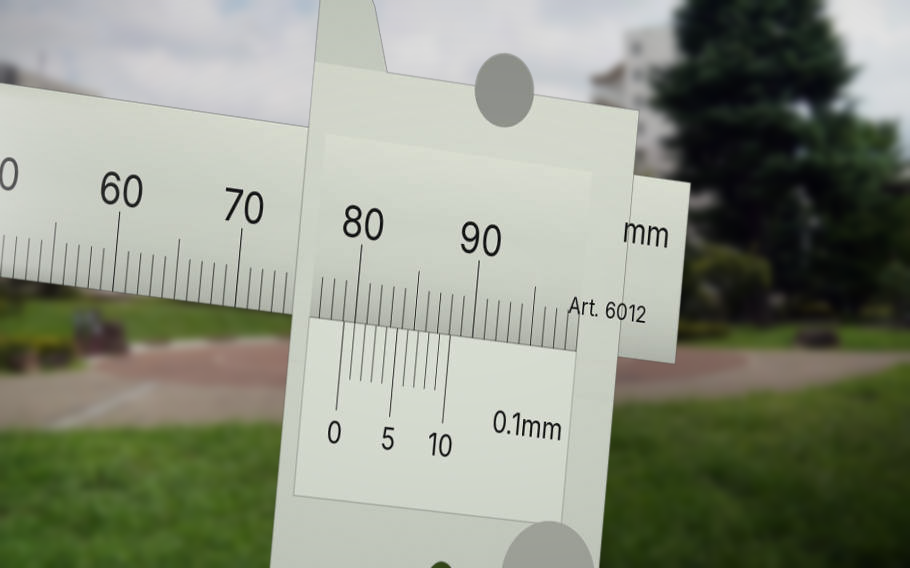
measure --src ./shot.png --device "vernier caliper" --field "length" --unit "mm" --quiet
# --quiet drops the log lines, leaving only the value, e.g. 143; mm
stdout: 79.1; mm
